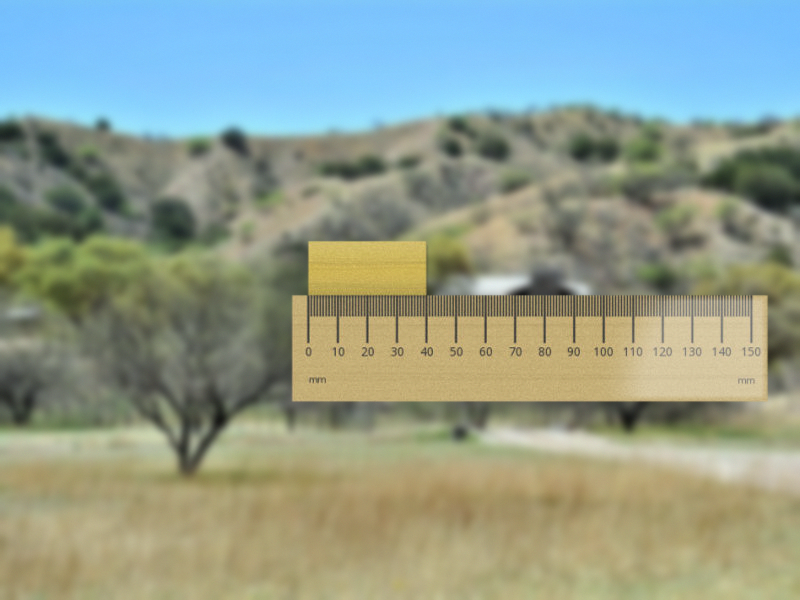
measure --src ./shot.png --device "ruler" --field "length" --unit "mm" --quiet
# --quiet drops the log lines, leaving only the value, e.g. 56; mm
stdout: 40; mm
